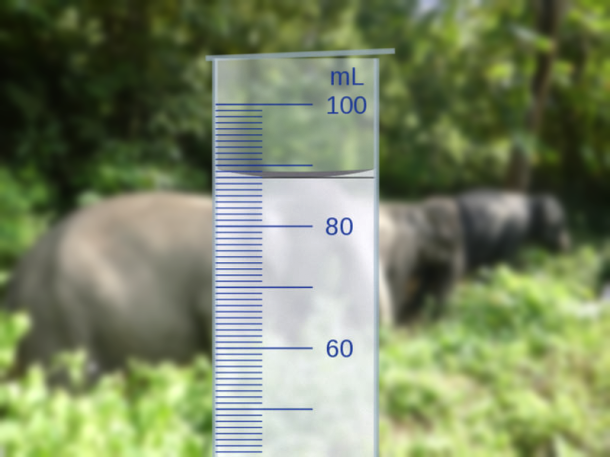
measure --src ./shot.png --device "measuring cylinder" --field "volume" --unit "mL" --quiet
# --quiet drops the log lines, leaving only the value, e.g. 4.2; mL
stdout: 88; mL
